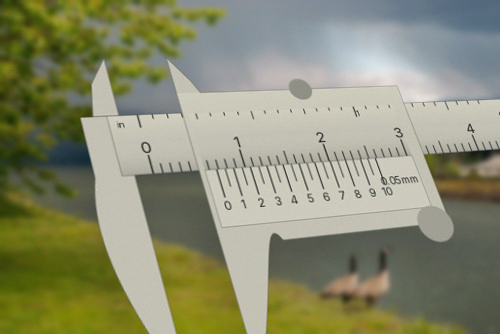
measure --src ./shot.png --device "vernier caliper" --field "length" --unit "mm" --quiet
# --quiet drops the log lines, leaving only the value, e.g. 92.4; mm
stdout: 6.8; mm
